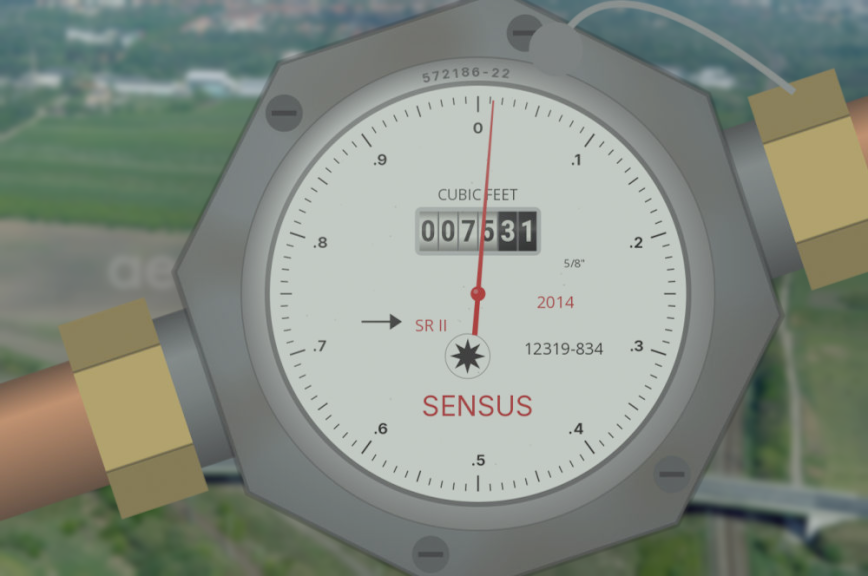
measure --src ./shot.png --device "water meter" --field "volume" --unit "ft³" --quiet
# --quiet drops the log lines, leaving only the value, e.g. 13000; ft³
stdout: 7531.01; ft³
